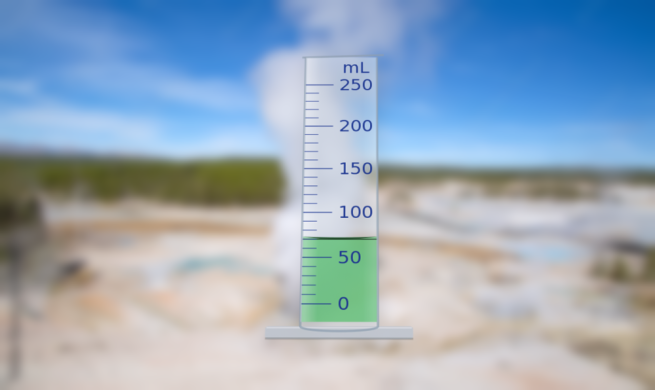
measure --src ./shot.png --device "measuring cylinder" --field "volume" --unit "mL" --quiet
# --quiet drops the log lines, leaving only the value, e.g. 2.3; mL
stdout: 70; mL
